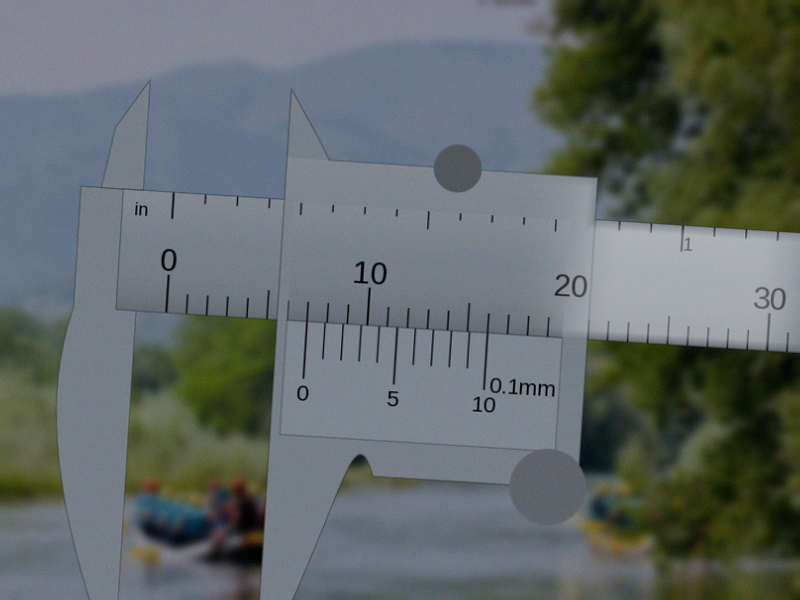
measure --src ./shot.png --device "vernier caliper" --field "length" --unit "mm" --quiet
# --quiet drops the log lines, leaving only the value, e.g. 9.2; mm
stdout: 7.0; mm
